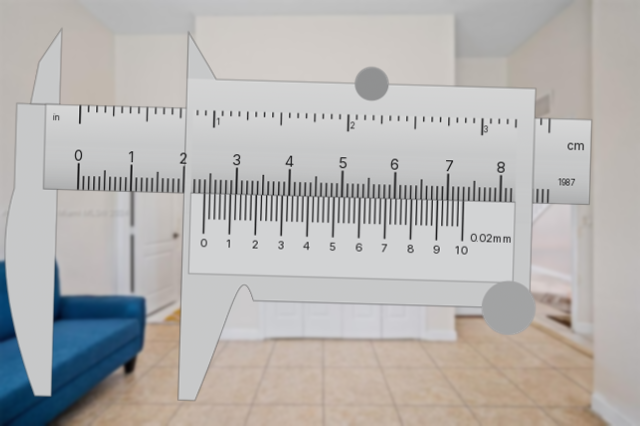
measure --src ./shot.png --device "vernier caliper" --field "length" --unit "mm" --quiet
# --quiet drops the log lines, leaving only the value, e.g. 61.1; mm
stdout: 24.0; mm
